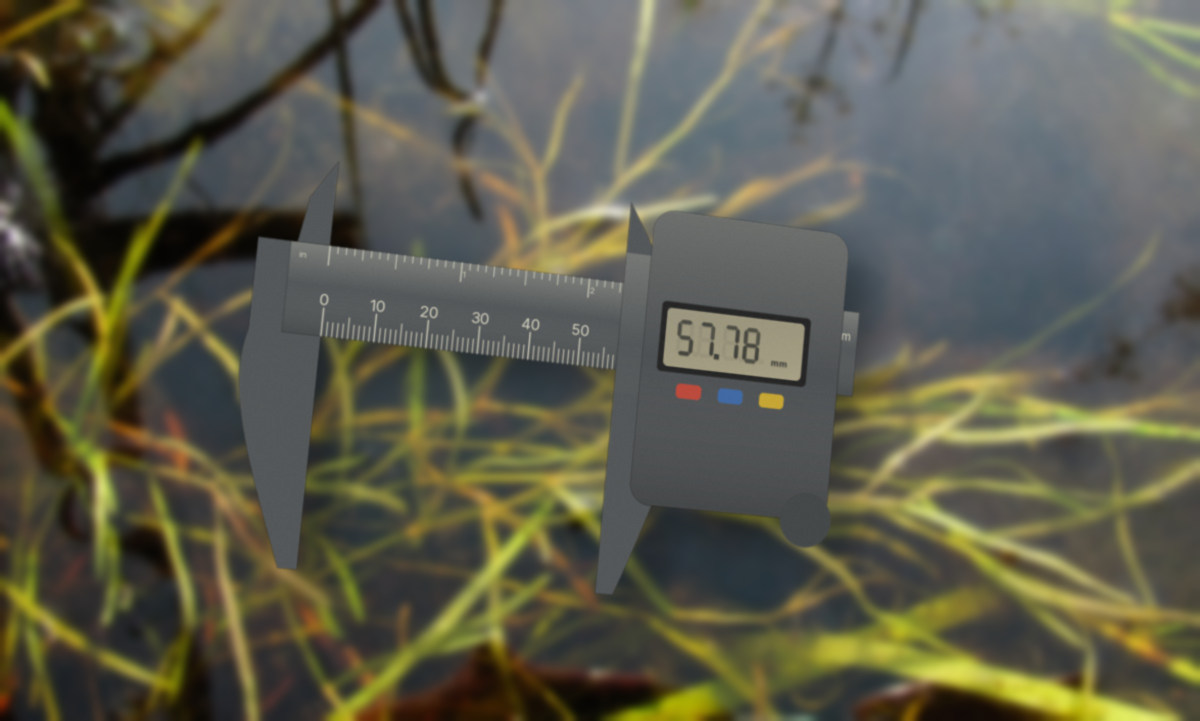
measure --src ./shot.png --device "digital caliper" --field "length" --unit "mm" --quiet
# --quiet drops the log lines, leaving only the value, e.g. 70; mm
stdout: 57.78; mm
